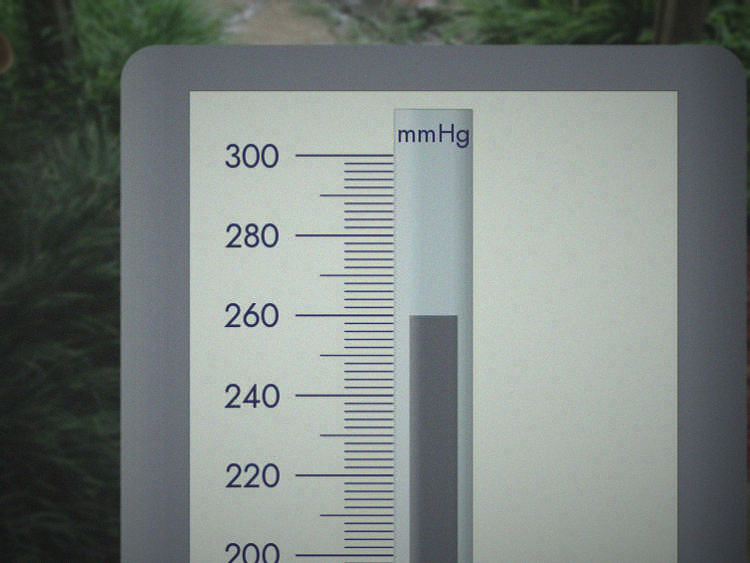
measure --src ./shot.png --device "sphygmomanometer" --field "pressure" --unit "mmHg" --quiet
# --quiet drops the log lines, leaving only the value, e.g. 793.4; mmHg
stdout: 260; mmHg
